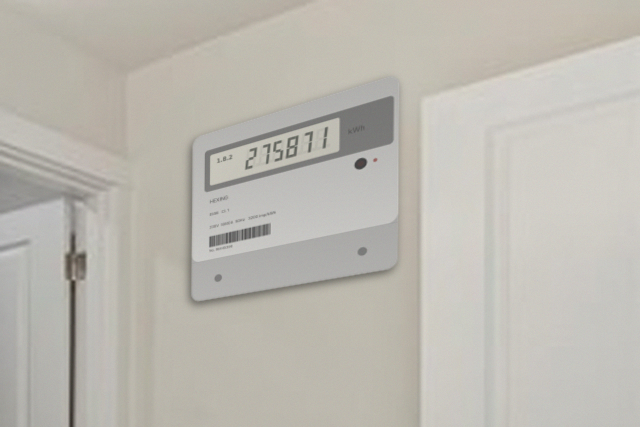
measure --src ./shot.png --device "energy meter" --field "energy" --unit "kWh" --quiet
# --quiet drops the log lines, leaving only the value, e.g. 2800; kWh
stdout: 275871; kWh
